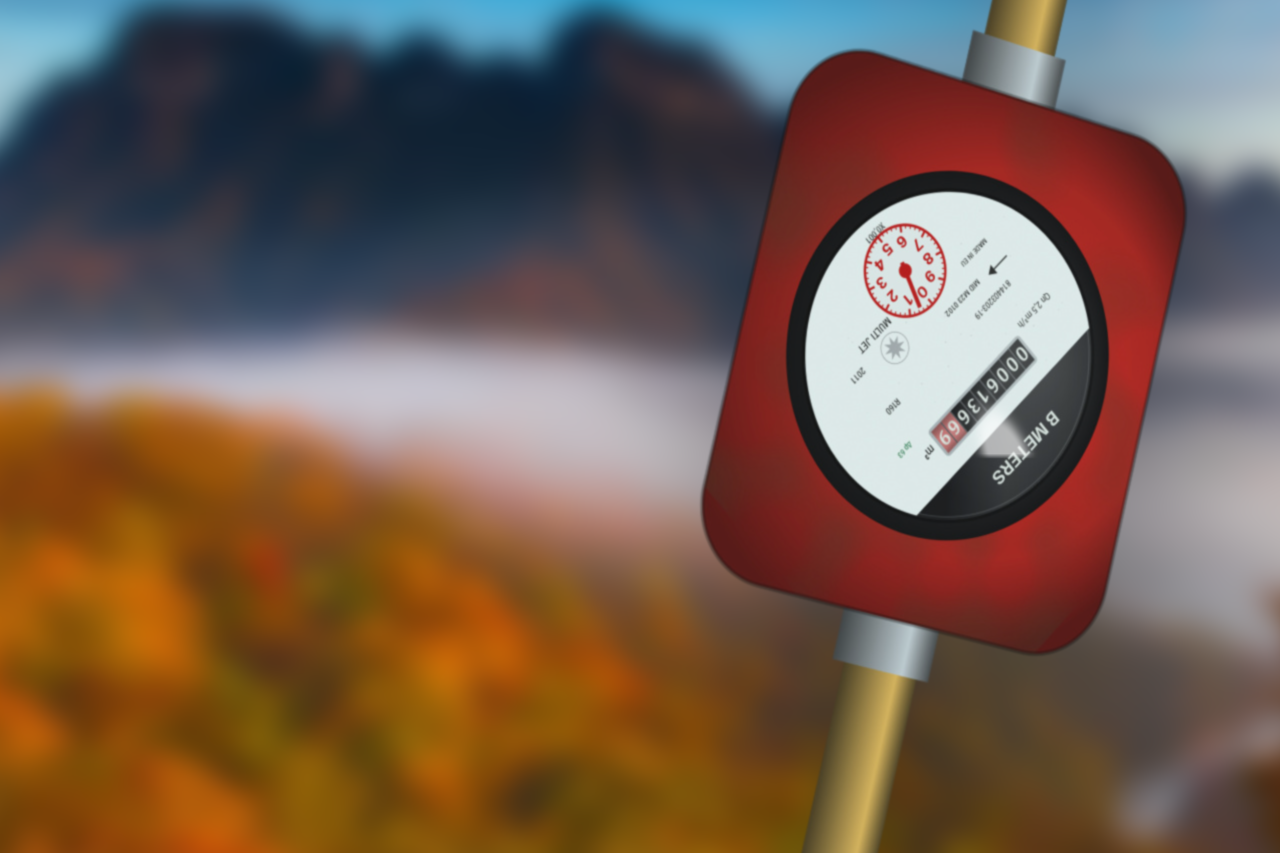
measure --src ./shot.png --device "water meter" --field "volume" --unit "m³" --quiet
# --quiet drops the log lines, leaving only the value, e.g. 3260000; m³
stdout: 6136.690; m³
